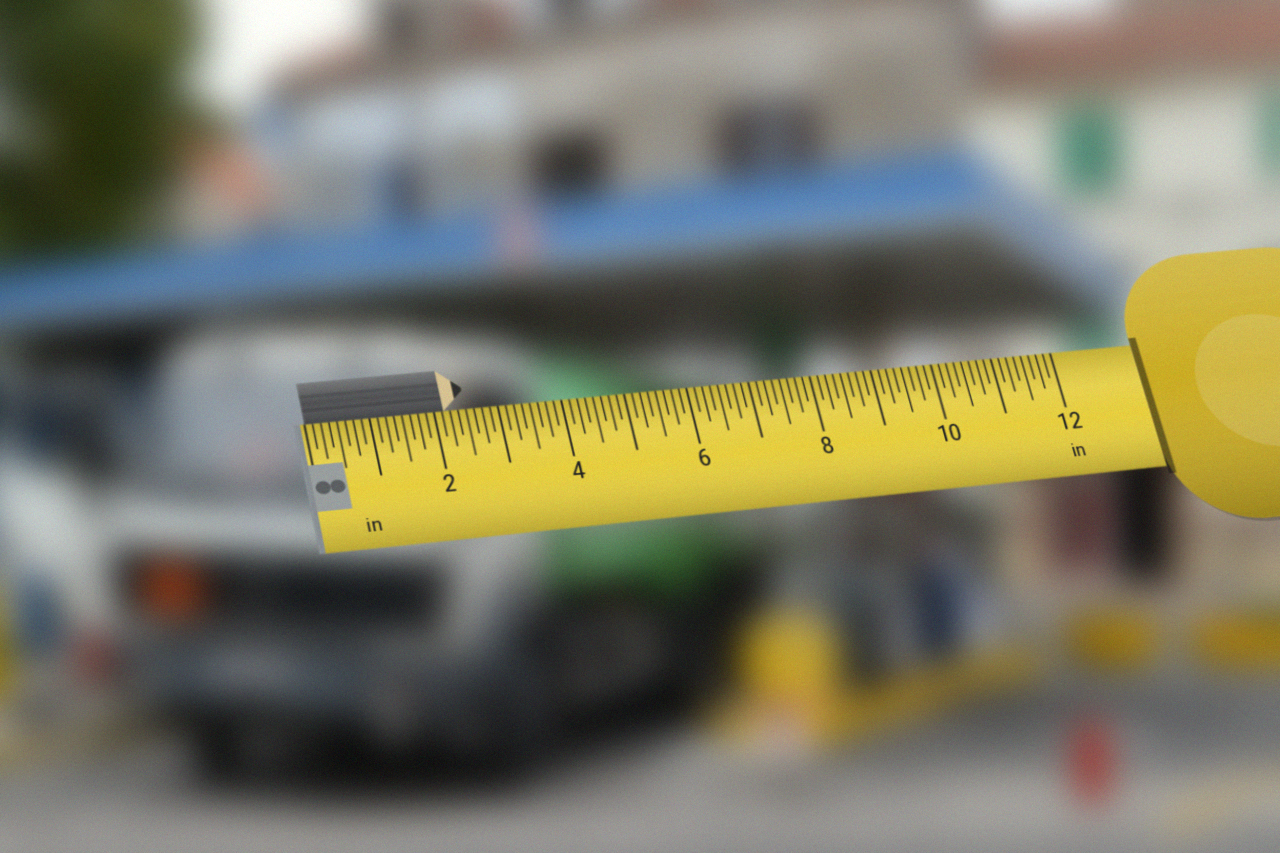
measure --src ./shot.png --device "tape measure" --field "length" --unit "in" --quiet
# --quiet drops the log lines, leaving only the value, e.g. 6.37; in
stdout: 2.5; in
